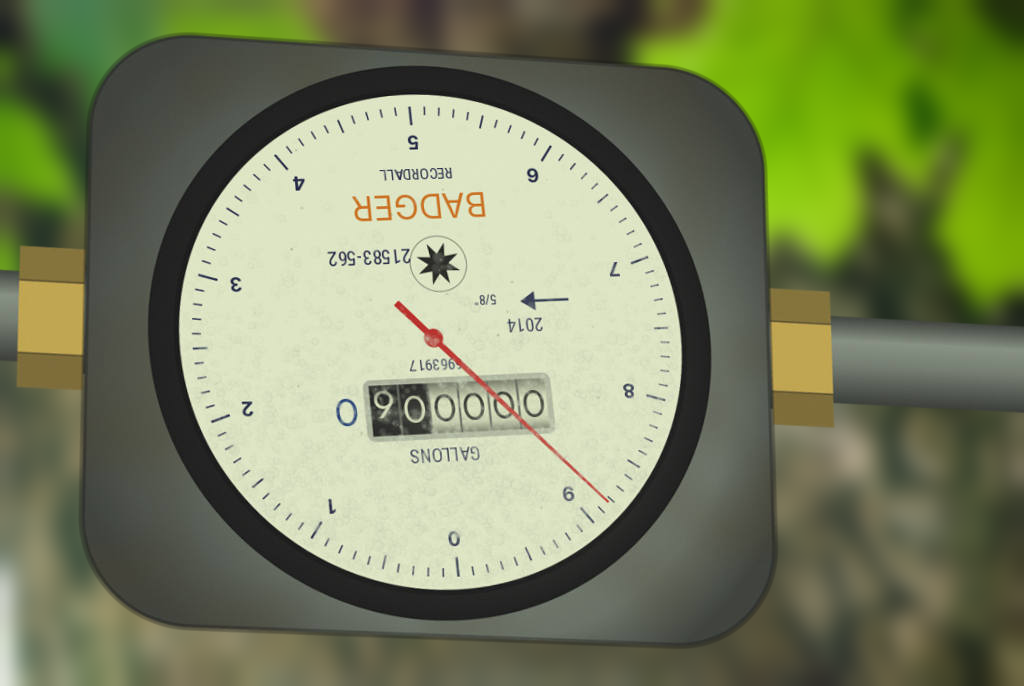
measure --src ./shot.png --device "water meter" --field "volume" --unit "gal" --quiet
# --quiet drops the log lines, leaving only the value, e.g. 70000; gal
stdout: 58.8; gal
